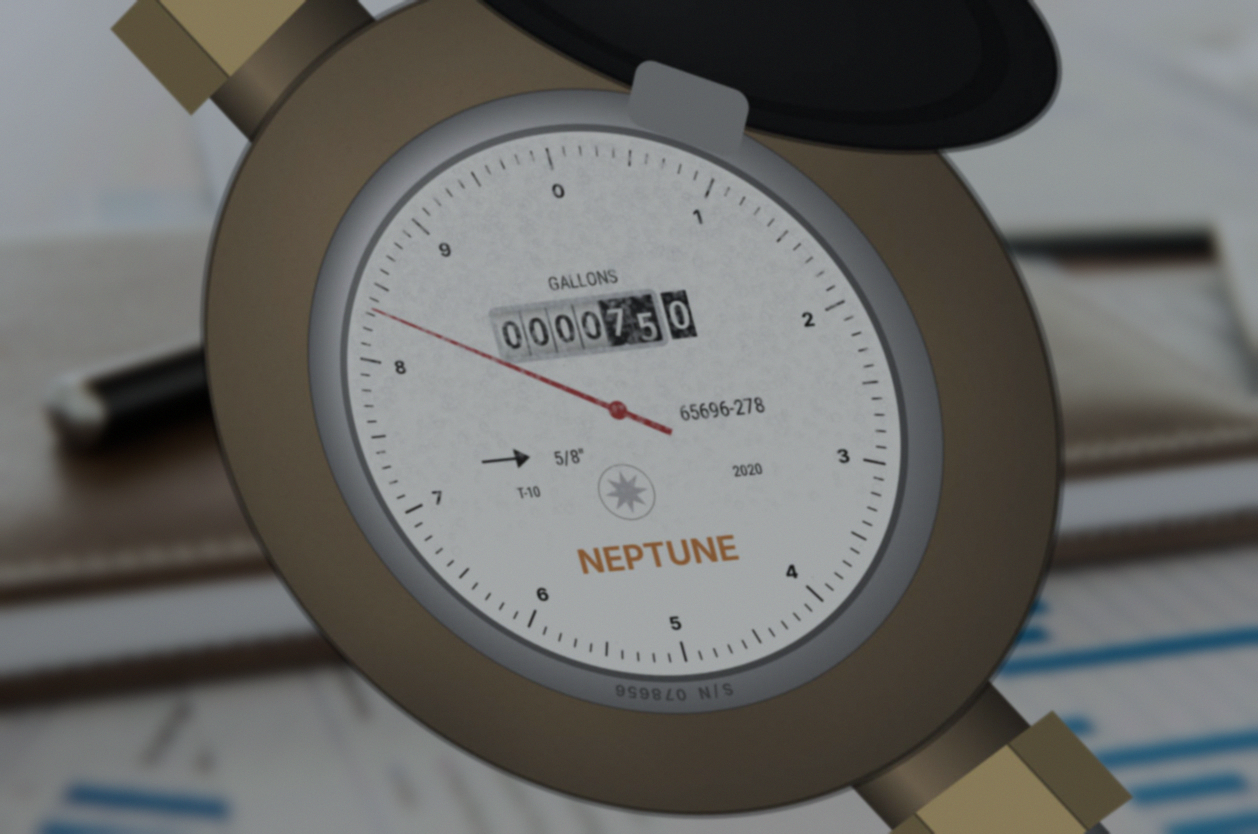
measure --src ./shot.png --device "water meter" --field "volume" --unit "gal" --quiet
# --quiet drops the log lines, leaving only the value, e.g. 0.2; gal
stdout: 748.3; gal
